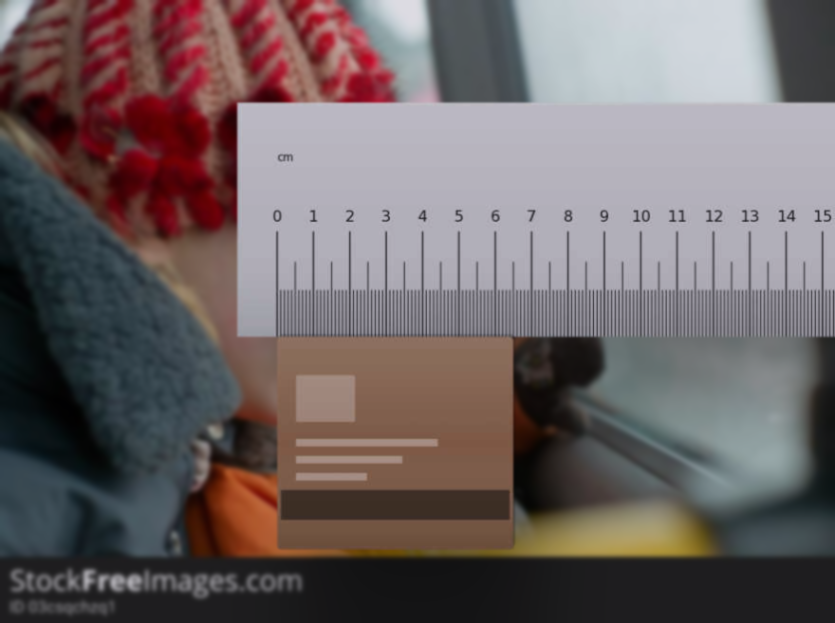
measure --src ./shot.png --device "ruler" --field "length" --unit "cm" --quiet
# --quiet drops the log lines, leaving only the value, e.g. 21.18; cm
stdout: 6.5; cm
